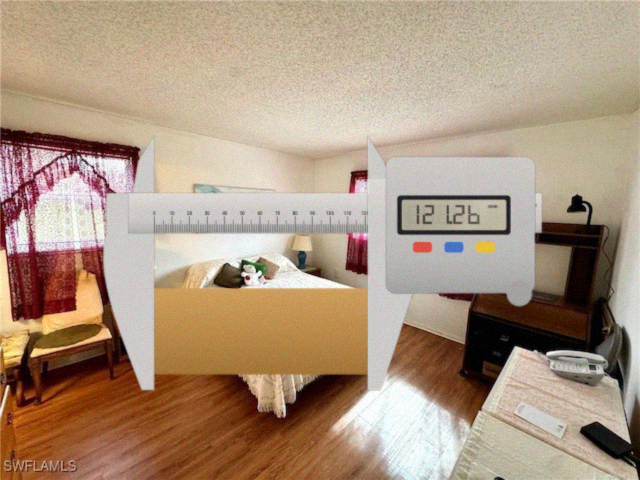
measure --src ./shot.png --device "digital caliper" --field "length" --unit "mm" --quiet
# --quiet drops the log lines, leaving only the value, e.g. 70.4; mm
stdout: 121.26; mm
